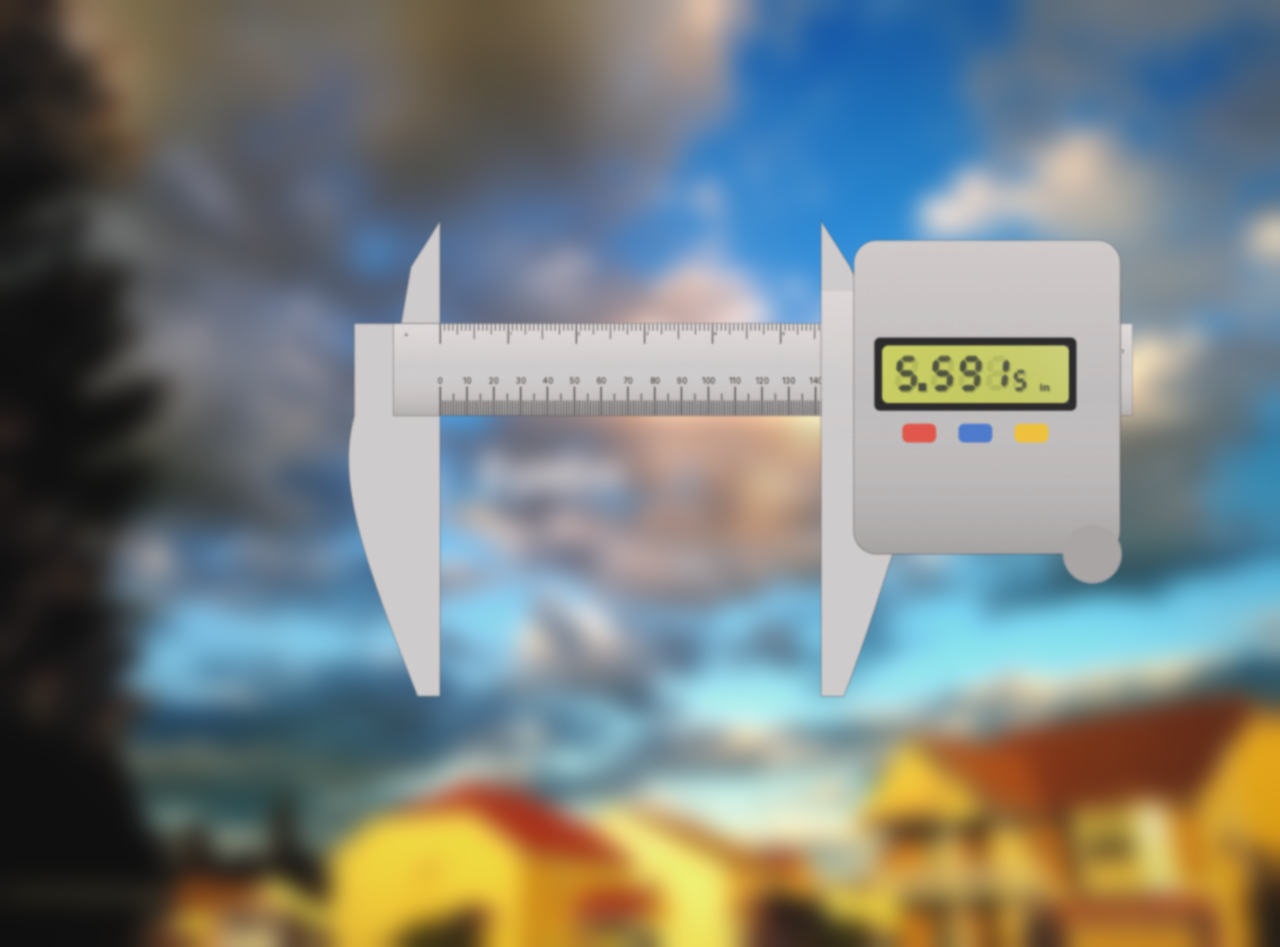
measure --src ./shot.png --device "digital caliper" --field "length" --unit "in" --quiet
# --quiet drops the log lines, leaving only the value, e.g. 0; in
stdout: 5.5915; in
